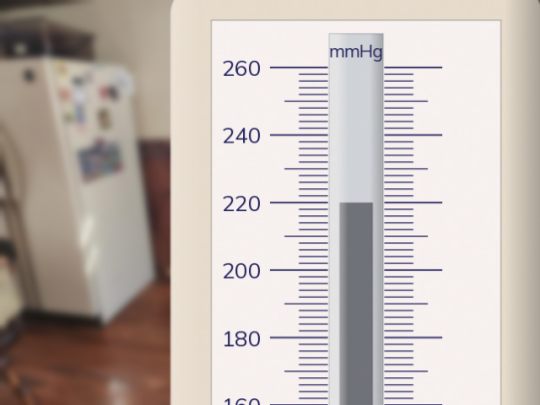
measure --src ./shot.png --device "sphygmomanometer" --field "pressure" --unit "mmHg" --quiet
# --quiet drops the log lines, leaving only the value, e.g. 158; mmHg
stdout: 220; mmHg
